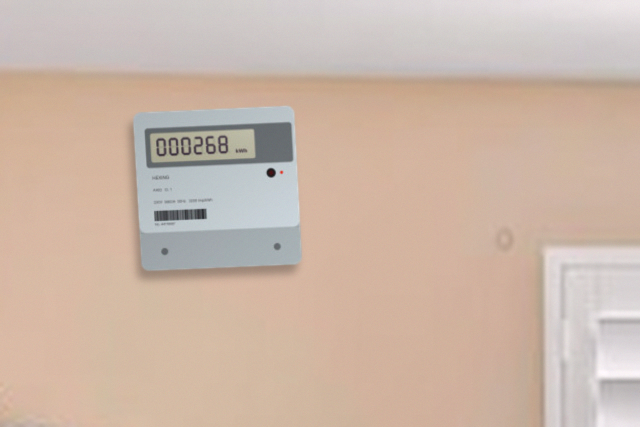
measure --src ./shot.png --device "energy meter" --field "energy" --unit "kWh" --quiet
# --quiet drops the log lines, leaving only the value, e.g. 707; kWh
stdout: 268; kWh
